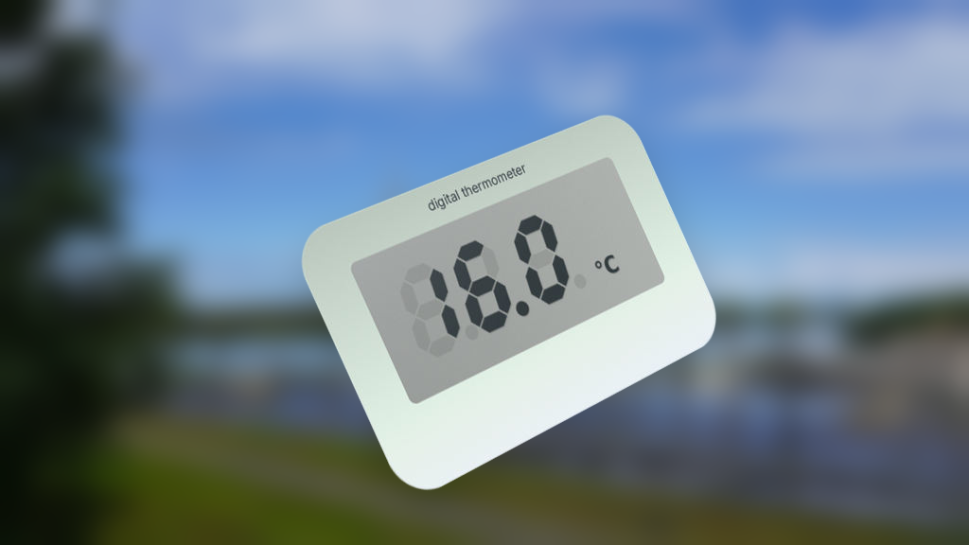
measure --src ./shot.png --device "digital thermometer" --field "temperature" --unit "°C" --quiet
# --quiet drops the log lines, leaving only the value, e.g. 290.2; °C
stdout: 16.0; °C
